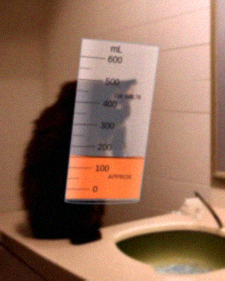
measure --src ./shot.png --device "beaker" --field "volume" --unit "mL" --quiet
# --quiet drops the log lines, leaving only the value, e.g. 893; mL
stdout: 150; mL
